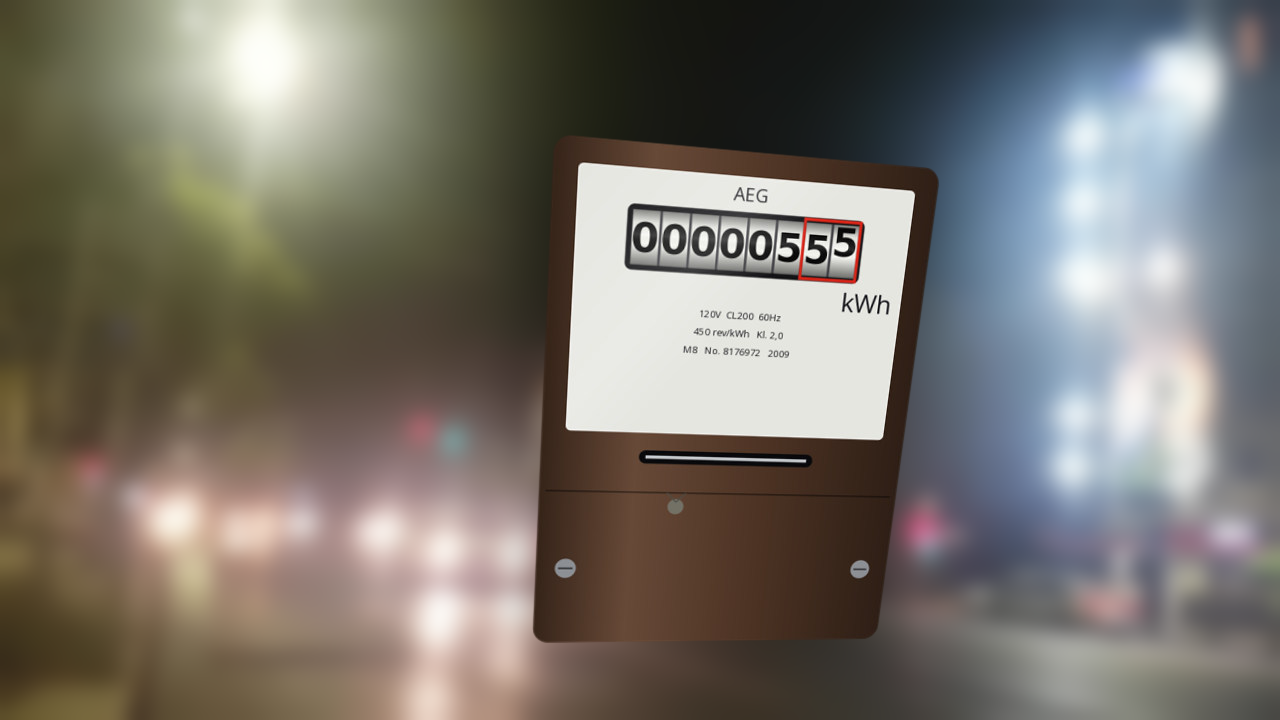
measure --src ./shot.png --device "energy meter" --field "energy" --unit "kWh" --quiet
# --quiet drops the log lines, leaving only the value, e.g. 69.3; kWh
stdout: 5.55; kWh
